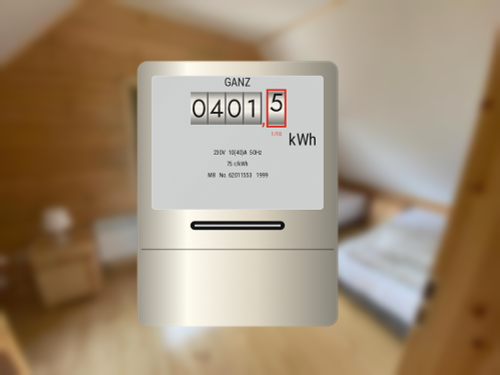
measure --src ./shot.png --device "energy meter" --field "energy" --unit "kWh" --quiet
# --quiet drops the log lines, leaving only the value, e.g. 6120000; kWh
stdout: 401.5; kWh
